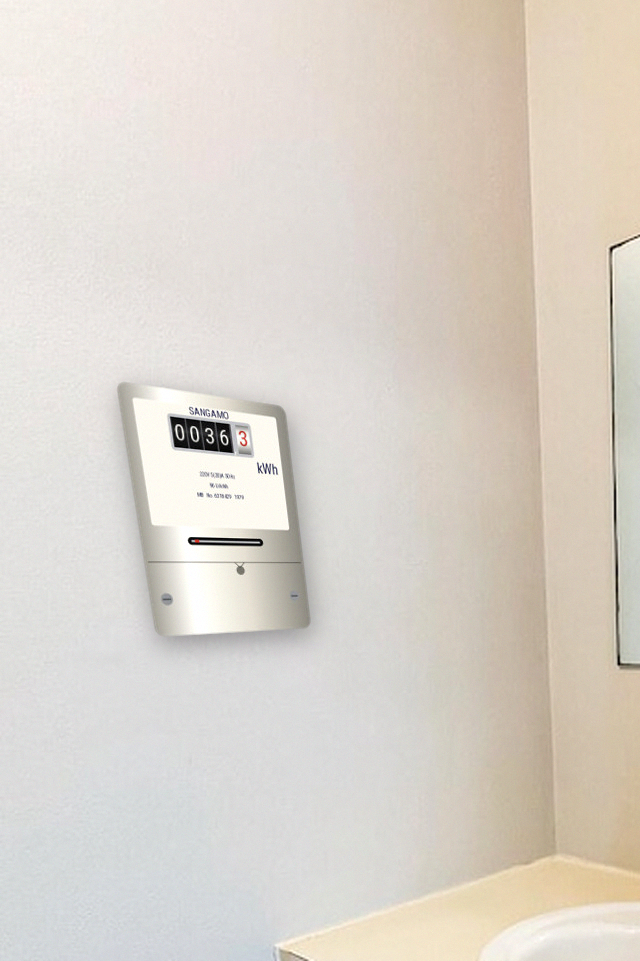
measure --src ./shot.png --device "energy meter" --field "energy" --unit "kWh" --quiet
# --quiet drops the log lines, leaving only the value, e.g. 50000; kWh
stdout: 36.3; kWh
